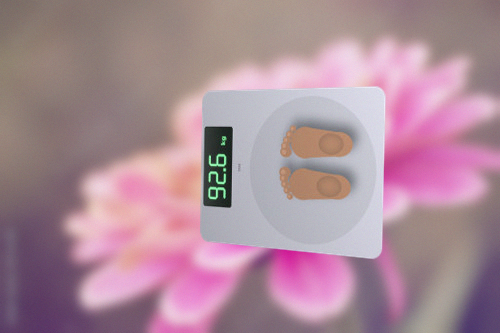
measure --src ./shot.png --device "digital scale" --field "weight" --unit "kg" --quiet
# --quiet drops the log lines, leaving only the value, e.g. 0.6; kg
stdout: 92.6; kg
